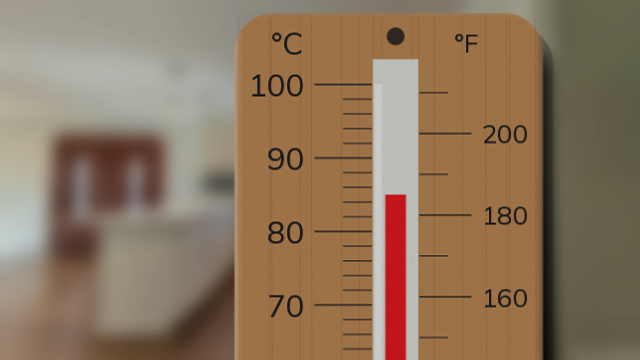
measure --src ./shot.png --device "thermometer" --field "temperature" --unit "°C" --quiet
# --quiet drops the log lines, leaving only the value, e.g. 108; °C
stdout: 85; °C
